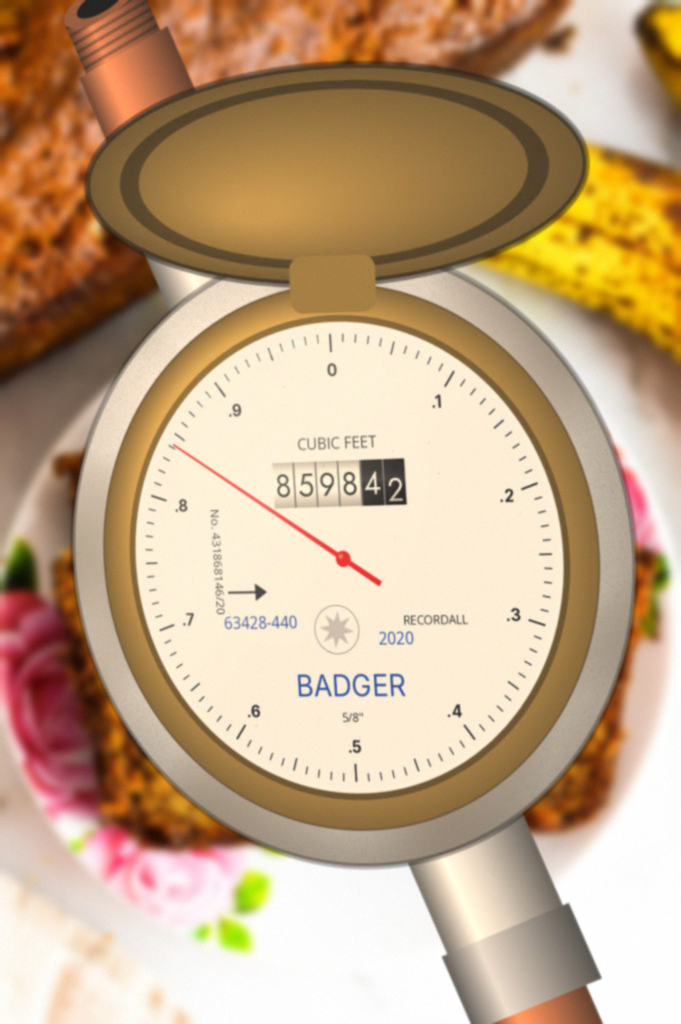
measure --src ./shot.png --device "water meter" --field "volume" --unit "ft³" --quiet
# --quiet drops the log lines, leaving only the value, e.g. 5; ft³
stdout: 859841.84; ft³
